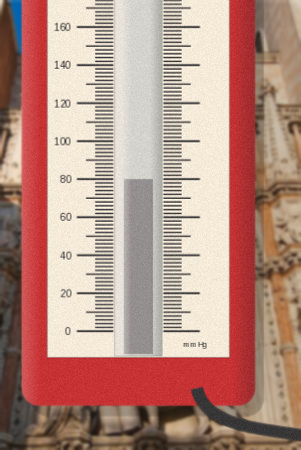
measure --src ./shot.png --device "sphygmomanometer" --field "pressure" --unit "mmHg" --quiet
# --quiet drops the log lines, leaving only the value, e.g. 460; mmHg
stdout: 80; mmHg
